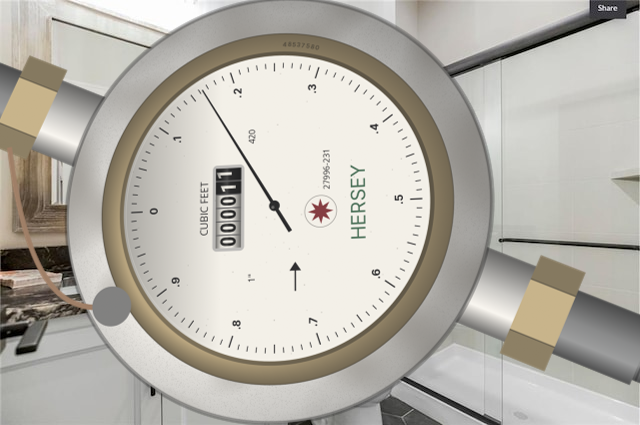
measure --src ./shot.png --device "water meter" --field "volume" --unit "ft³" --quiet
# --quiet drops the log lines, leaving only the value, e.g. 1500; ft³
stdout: 11.16; ft³
